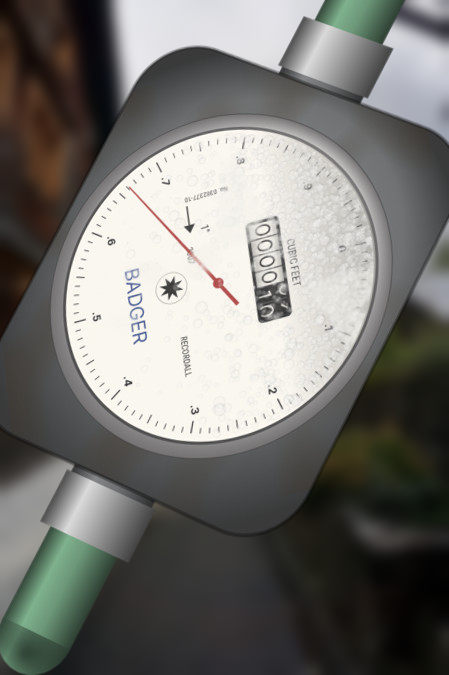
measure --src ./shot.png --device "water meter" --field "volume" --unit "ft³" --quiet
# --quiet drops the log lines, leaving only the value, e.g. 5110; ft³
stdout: 9.66; ft³
